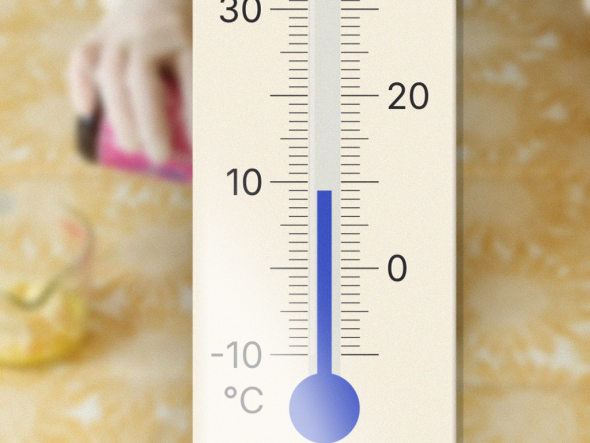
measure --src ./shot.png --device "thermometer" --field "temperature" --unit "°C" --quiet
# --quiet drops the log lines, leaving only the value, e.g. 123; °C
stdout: 9; °C
